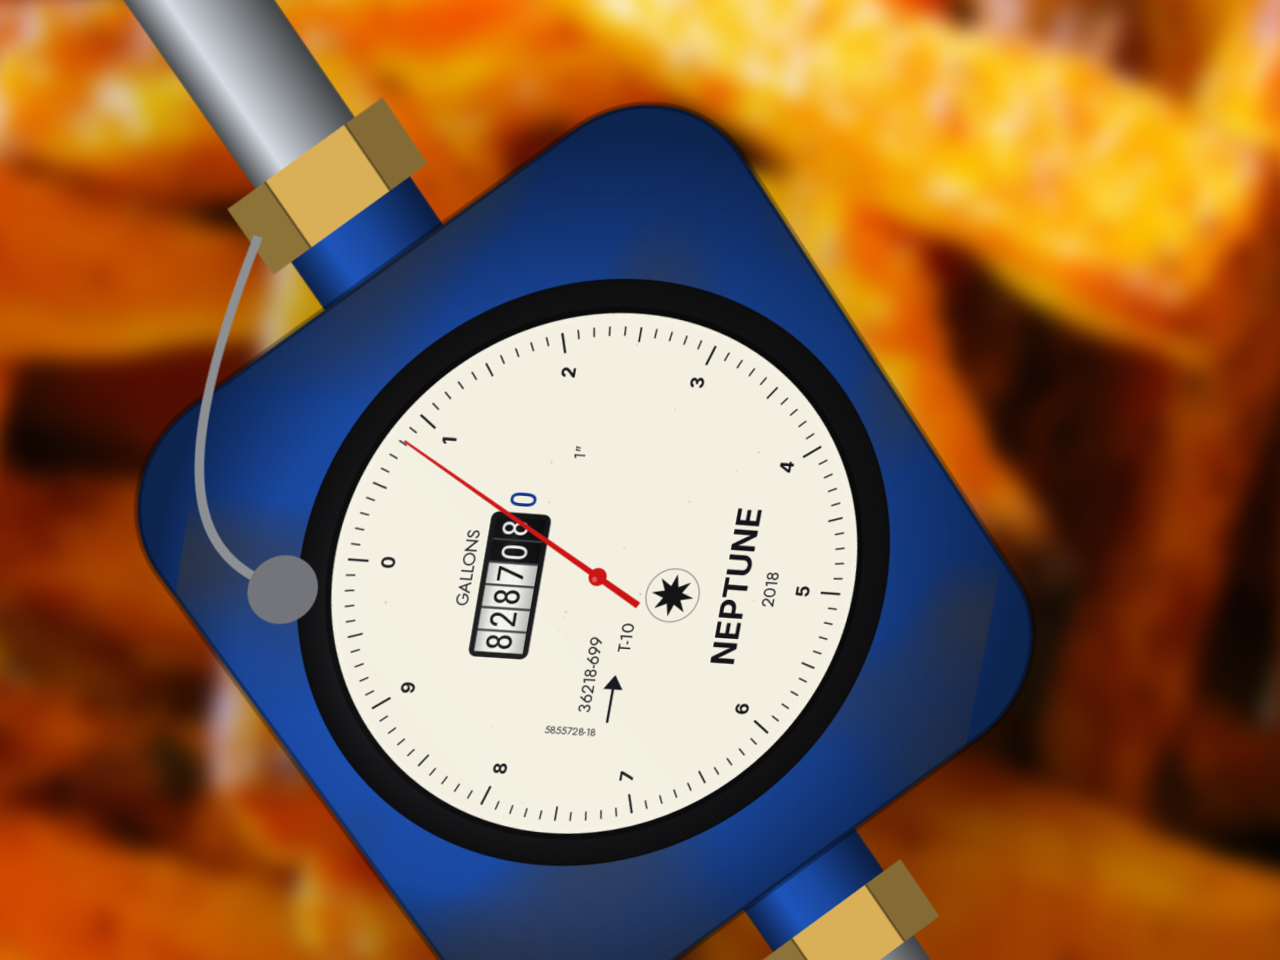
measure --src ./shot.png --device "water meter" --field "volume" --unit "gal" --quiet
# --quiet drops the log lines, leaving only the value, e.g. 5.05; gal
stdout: 8287080.8; gal
